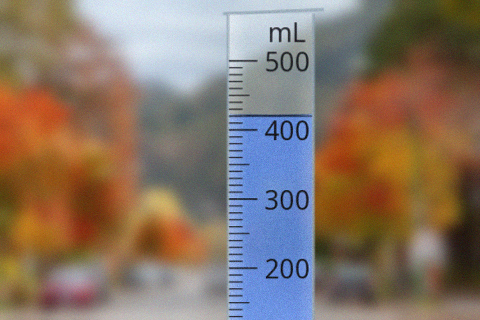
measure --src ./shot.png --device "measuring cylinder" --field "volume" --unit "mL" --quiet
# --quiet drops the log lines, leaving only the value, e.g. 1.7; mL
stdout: 420; mL
